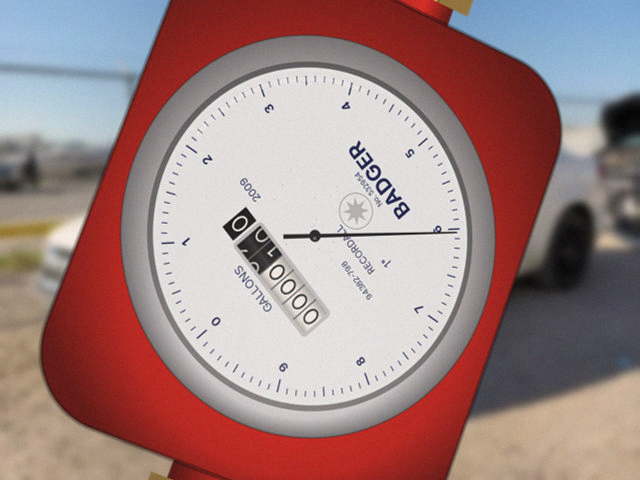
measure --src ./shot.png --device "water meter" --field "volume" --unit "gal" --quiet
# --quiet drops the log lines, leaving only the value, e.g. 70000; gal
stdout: 96.0; gal
